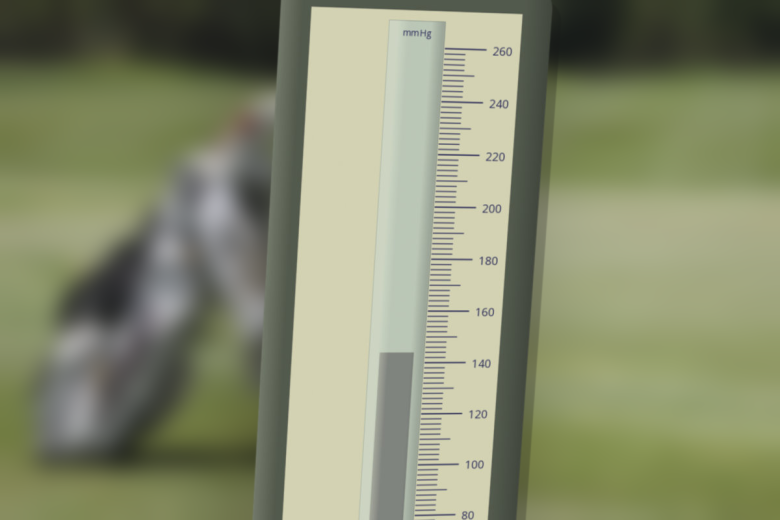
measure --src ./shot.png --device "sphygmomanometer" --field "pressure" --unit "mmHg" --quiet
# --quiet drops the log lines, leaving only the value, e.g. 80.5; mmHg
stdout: 144; mmHg
